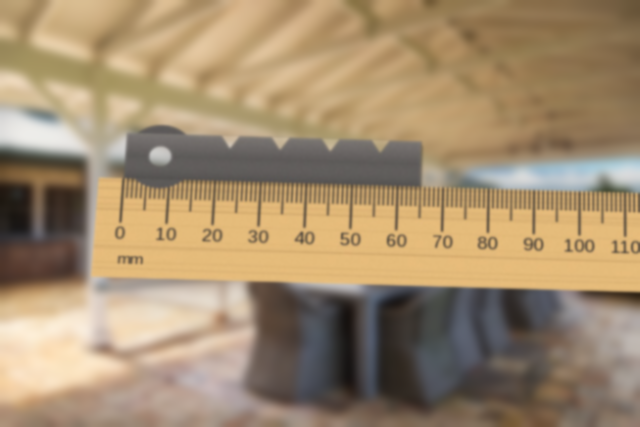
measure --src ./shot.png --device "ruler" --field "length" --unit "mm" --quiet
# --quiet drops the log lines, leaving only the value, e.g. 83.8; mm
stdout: 65; mm
